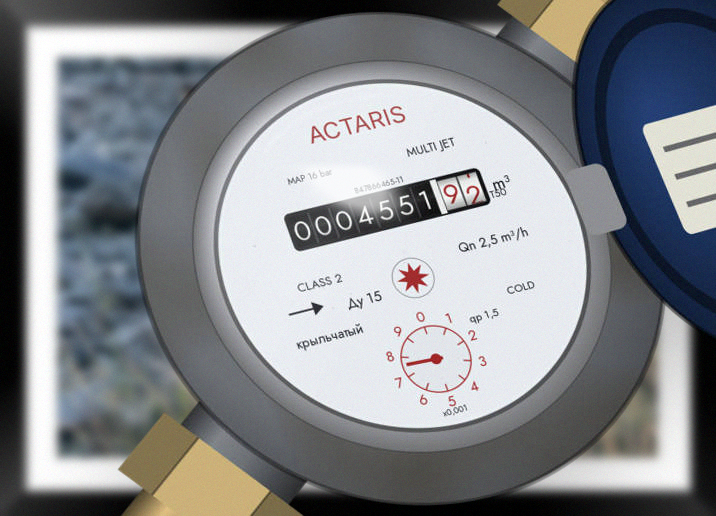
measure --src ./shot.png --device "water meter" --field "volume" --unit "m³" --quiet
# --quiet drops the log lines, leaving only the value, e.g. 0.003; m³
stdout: 4551.917; m³
